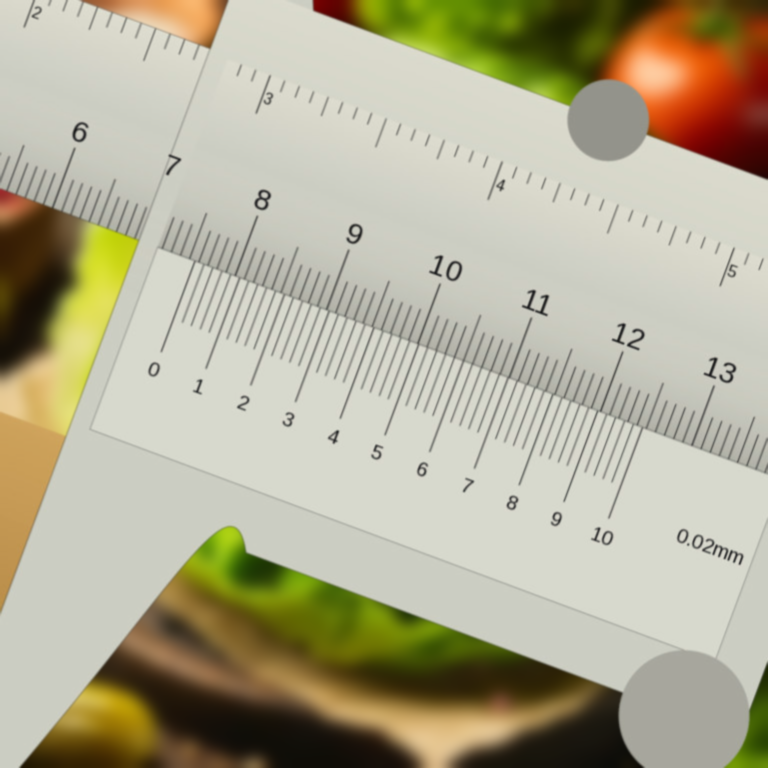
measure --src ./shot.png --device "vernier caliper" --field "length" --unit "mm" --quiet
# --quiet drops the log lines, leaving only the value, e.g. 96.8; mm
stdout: 75.6; mm
